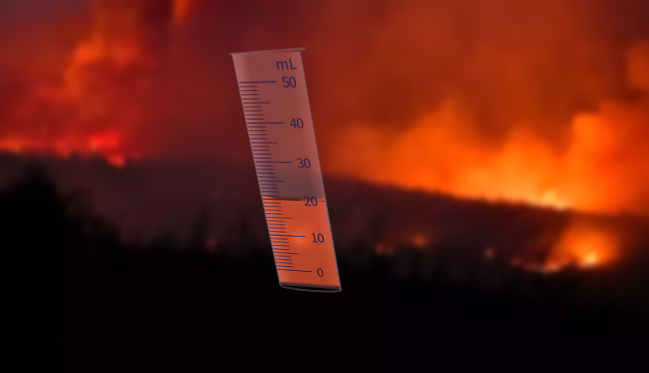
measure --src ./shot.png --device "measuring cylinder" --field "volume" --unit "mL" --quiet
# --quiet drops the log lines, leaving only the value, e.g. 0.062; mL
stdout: 20; mL
